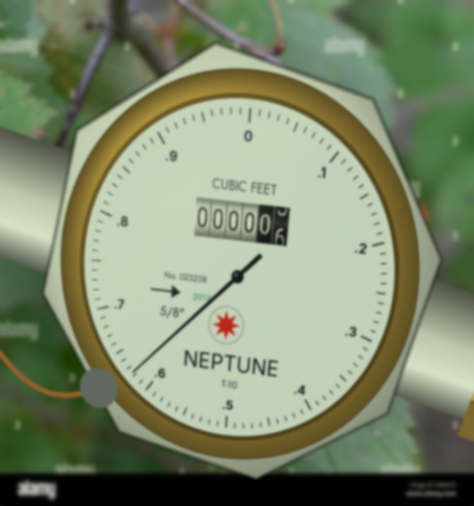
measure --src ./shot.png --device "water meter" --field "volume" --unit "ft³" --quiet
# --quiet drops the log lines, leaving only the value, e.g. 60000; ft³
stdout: 5.62; ft³
